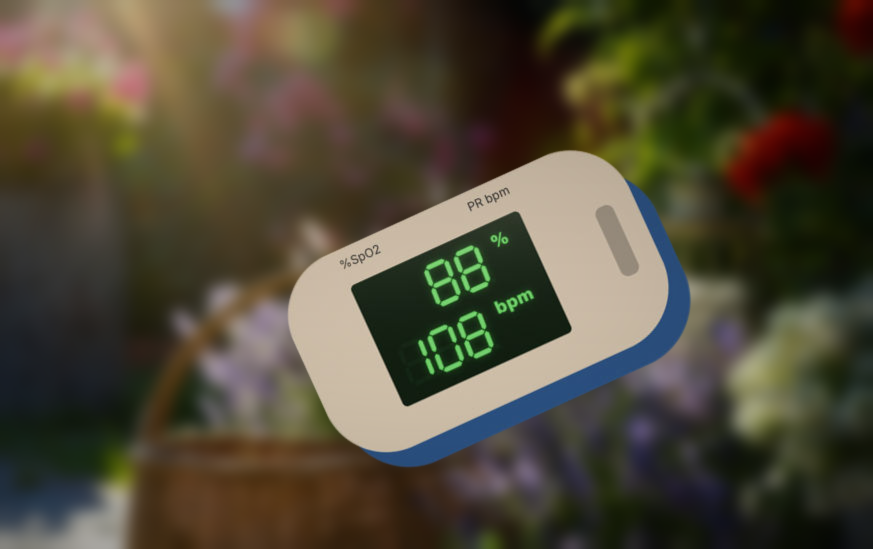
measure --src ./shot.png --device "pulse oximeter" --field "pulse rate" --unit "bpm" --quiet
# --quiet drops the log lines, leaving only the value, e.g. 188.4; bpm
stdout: 108; bpm
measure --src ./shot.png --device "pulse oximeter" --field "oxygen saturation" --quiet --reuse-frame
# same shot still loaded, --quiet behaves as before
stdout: 88; %
